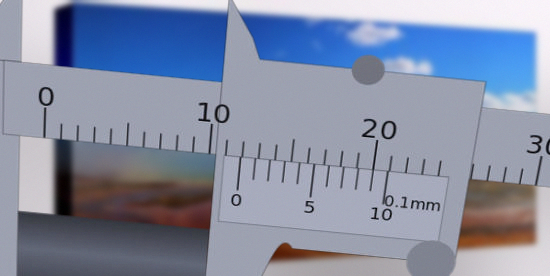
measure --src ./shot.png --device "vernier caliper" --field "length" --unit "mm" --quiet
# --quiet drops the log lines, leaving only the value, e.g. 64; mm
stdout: 11.9; mm
